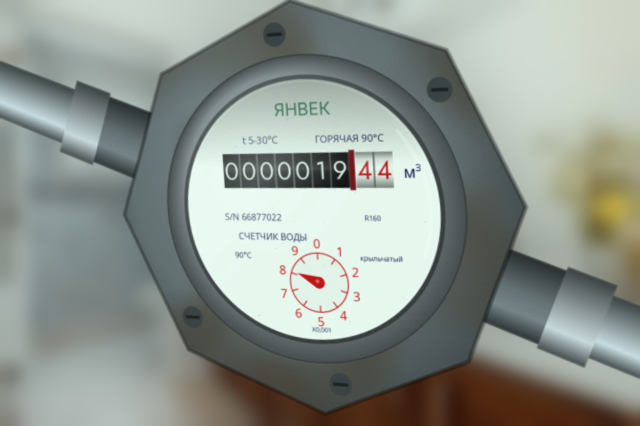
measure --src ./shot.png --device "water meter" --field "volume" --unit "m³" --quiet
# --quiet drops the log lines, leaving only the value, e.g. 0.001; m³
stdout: 19.448; m³
